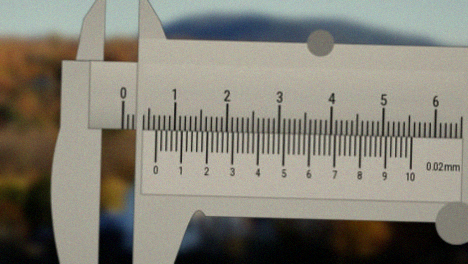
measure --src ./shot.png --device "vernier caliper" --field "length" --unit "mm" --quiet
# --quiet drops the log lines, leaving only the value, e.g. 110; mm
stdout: 6.5; mm
